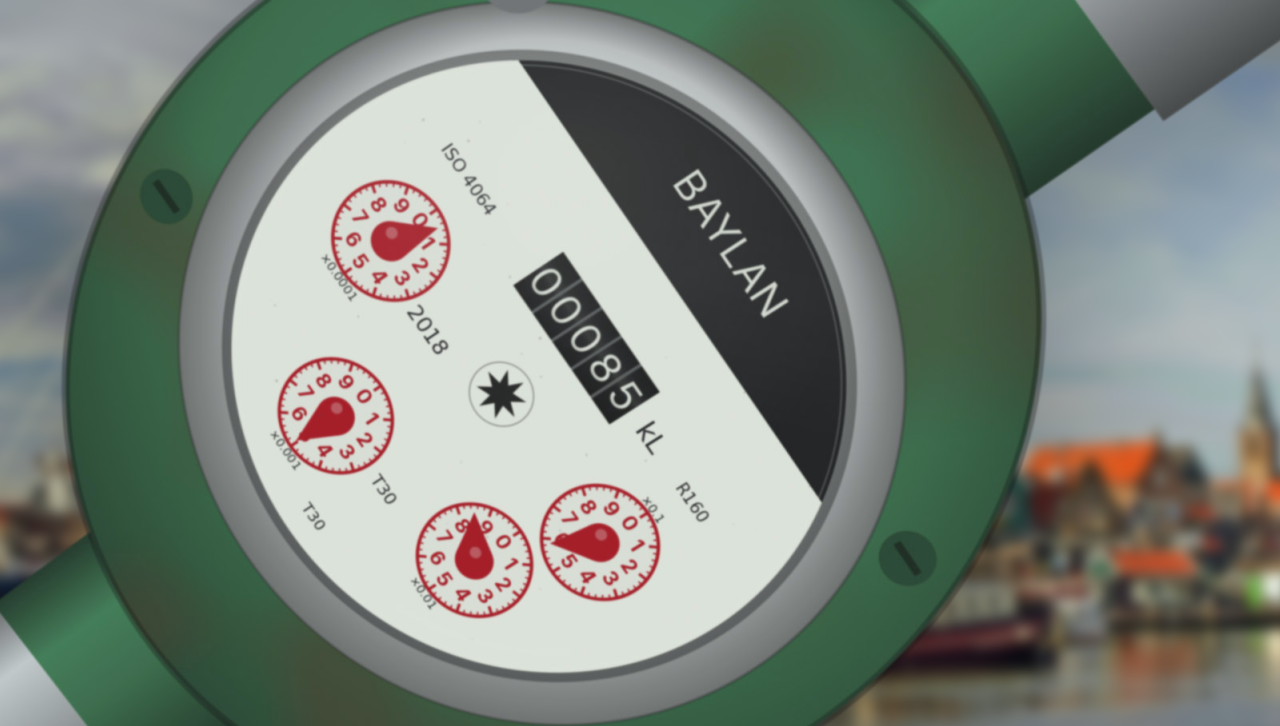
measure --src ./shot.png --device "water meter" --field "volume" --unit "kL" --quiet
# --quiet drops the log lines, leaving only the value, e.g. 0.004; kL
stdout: 85.5850; kL
